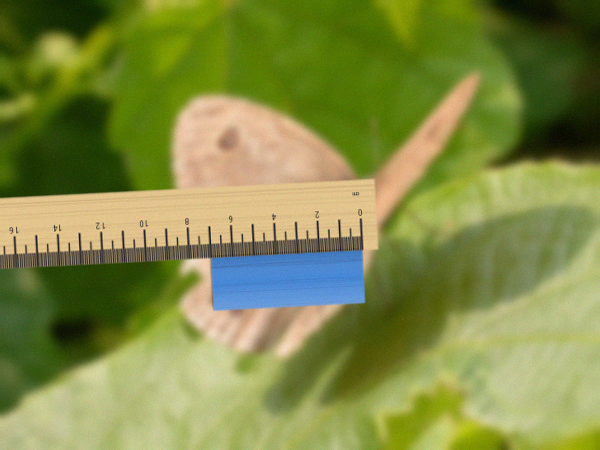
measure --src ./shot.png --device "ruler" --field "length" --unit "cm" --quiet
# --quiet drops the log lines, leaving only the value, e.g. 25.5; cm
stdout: 7; cm
